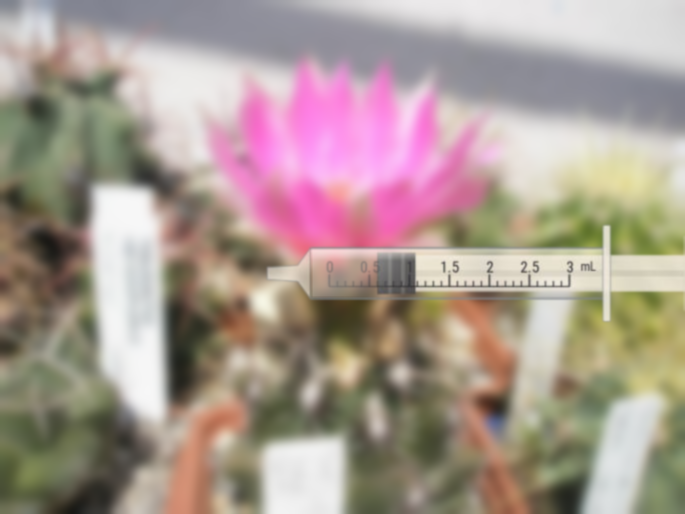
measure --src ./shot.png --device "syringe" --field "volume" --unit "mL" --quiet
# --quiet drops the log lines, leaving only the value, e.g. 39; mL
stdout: 0.6; mL
